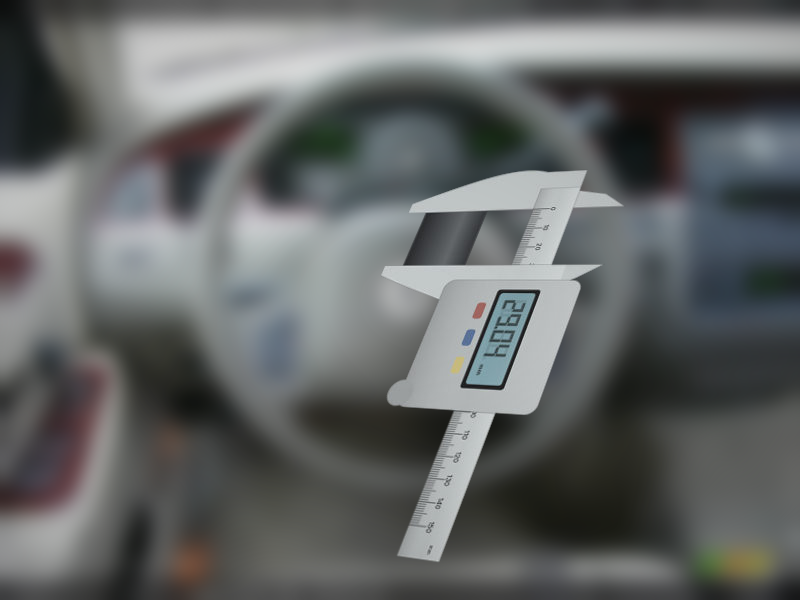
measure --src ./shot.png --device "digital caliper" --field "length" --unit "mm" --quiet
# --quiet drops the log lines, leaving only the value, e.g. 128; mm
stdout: 29.04; mm
